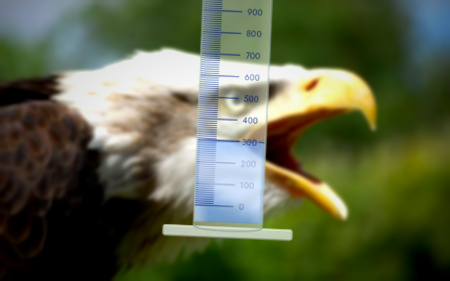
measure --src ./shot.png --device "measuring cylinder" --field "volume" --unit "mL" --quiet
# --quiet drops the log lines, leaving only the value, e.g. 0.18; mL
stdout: 300; mL
